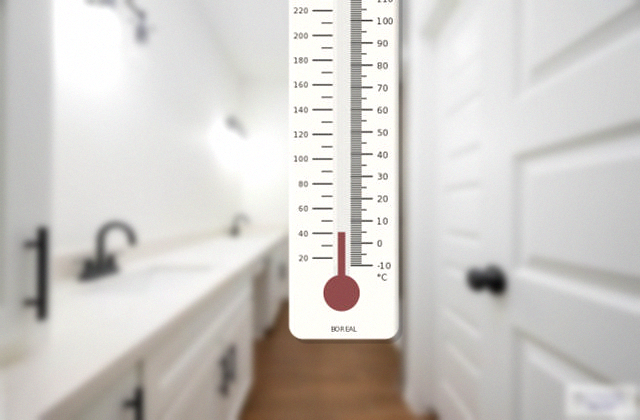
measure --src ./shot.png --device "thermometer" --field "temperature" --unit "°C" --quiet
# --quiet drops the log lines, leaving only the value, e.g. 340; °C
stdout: 5; °C
